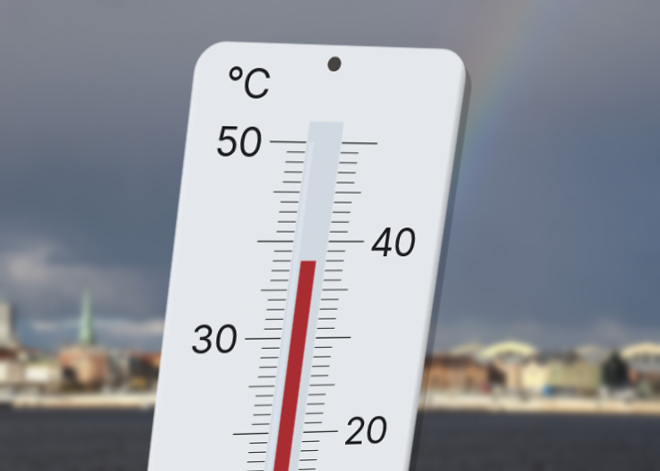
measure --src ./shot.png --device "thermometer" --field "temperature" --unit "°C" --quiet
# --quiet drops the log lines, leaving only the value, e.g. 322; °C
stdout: 38; °C
